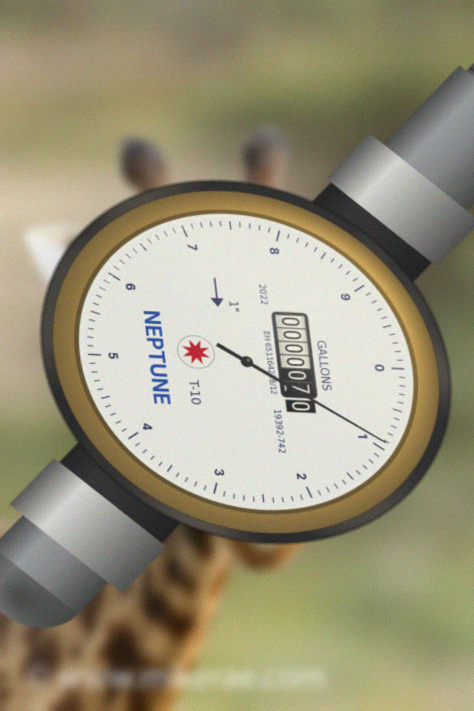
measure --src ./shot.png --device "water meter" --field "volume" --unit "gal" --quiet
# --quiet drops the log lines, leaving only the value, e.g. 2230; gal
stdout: 70.9; gal
